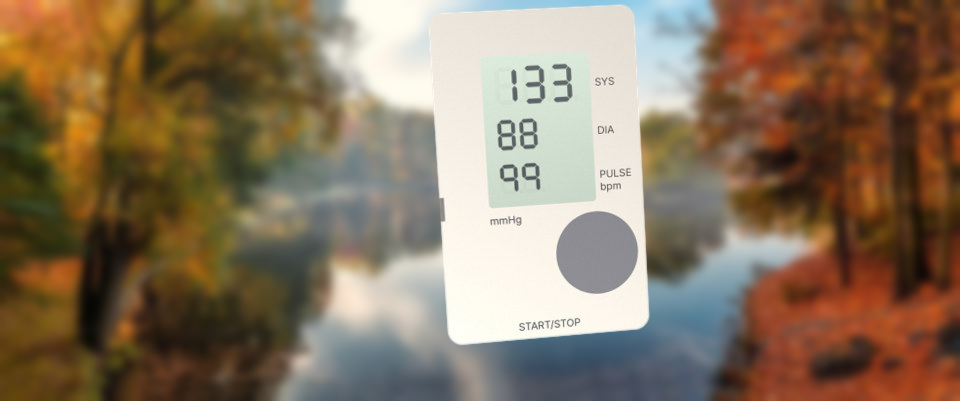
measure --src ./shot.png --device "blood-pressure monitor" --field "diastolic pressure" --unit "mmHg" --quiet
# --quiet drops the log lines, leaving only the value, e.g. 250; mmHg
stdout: 88; mmHg
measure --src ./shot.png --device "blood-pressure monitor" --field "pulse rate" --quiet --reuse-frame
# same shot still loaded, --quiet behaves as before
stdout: 99; bpm
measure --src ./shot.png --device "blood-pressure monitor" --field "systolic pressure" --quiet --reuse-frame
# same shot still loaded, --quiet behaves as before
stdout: 133; mmHg
